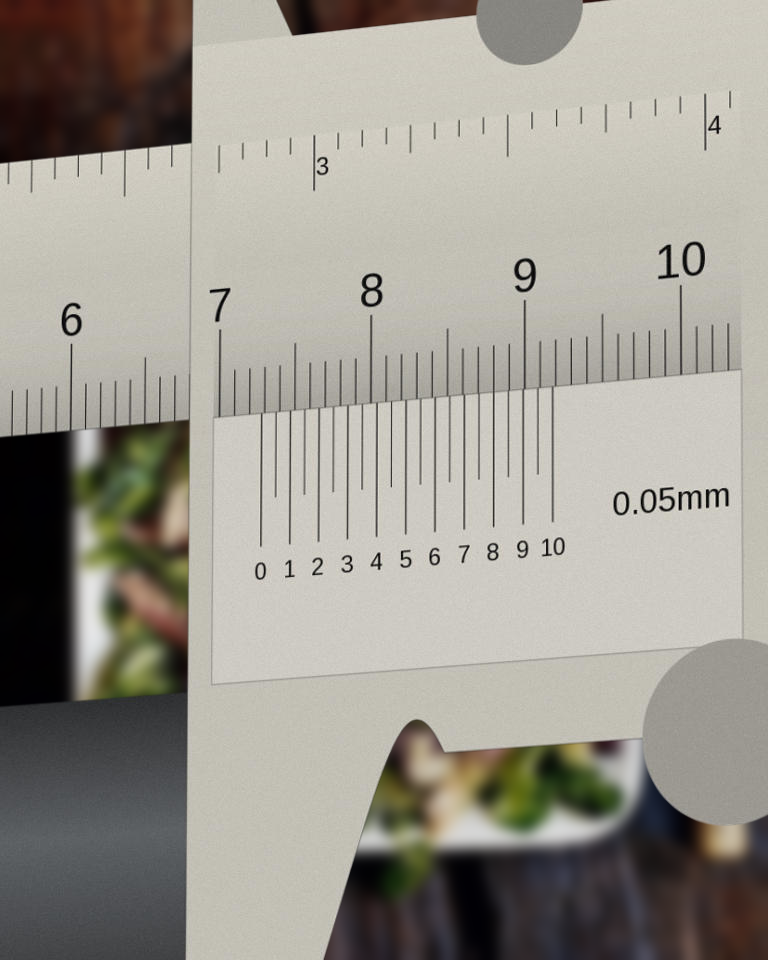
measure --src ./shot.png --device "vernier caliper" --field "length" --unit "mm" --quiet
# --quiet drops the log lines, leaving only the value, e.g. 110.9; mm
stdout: 72.8; mm
